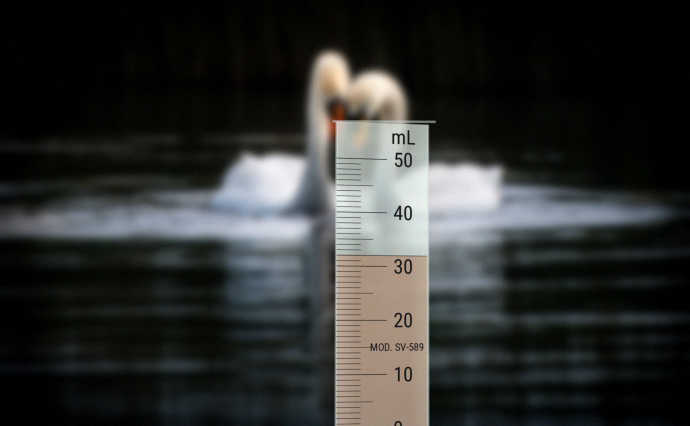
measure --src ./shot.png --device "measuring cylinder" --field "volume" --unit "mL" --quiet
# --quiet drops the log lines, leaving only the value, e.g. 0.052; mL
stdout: 32; mL
